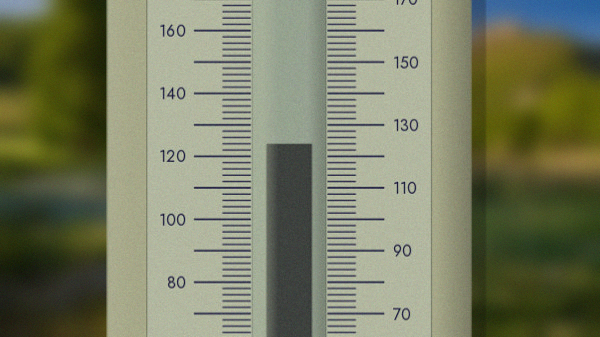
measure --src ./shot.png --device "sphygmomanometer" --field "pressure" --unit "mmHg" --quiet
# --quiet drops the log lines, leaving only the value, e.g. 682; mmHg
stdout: 124; mmHg
